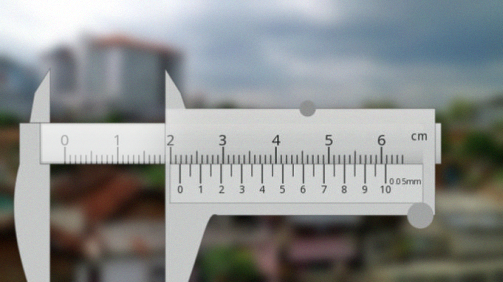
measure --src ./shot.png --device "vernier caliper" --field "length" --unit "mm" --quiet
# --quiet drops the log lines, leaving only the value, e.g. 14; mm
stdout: 21.8; mm
